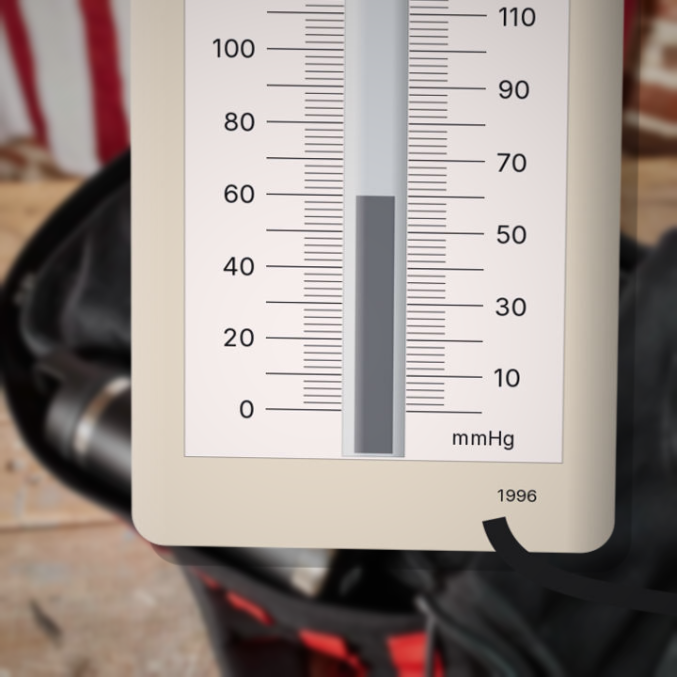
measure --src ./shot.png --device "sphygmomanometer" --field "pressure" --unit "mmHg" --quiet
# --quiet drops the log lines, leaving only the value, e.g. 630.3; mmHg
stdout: 60; mmHg
